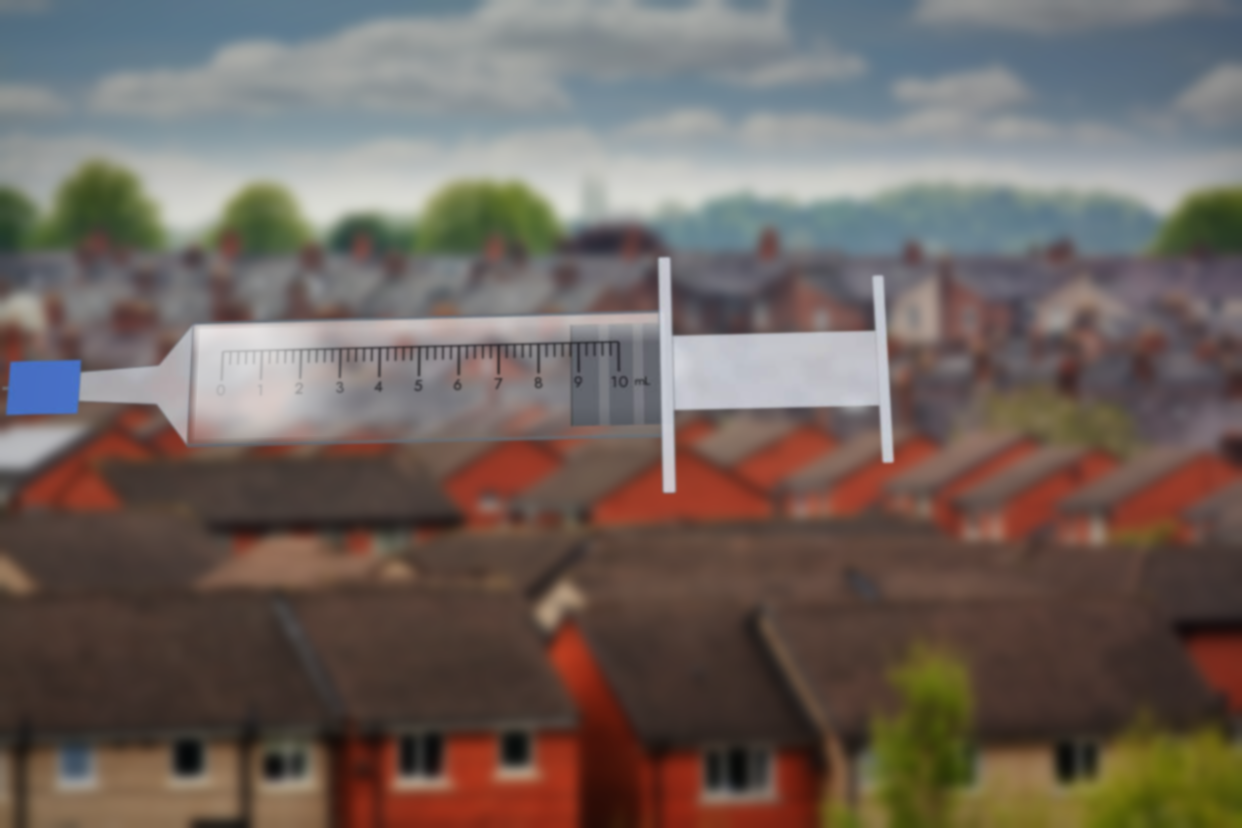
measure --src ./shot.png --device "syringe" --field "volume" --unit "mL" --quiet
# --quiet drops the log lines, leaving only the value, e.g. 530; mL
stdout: 8.8; mL
